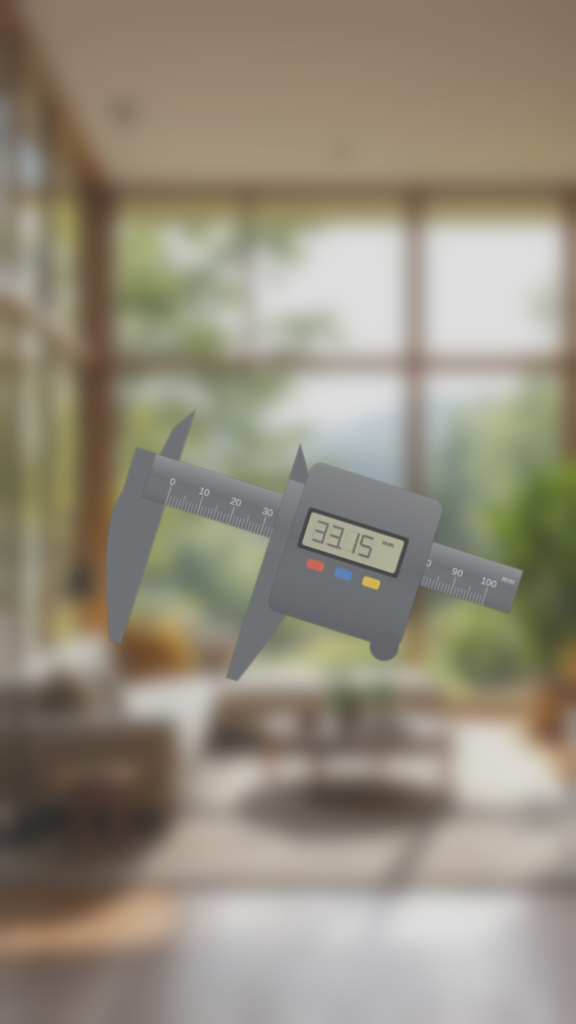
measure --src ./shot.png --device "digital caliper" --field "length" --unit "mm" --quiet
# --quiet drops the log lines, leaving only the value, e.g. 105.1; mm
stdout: 33.15; mm
